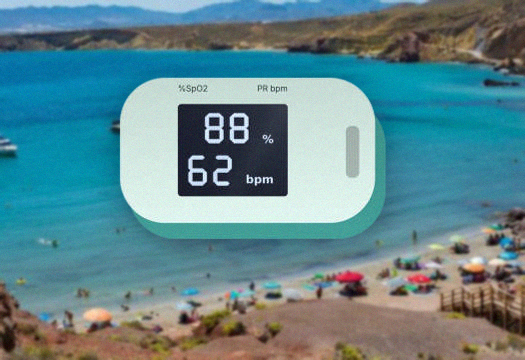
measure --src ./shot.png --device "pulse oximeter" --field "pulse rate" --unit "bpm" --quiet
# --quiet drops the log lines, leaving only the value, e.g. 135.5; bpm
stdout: 62; bpm
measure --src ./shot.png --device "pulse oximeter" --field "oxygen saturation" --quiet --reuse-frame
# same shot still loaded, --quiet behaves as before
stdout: 88; %
